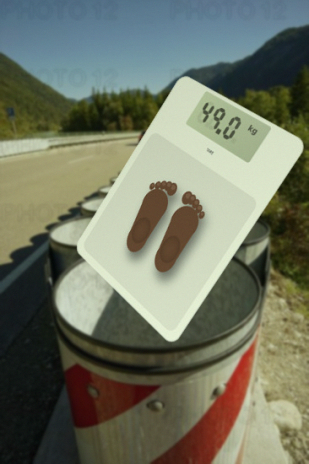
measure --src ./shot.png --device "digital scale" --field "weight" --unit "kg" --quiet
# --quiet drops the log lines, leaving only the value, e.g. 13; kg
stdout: 49.0; kg
